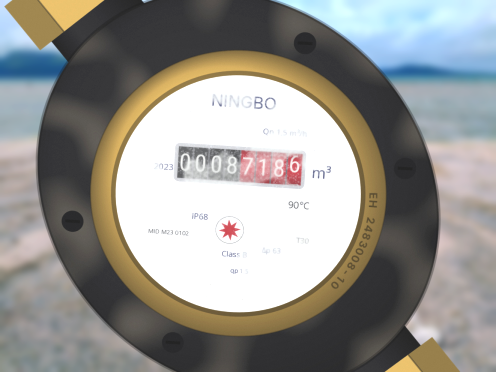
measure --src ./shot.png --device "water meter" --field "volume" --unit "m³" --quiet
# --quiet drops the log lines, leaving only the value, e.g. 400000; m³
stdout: 8.7186; m³
